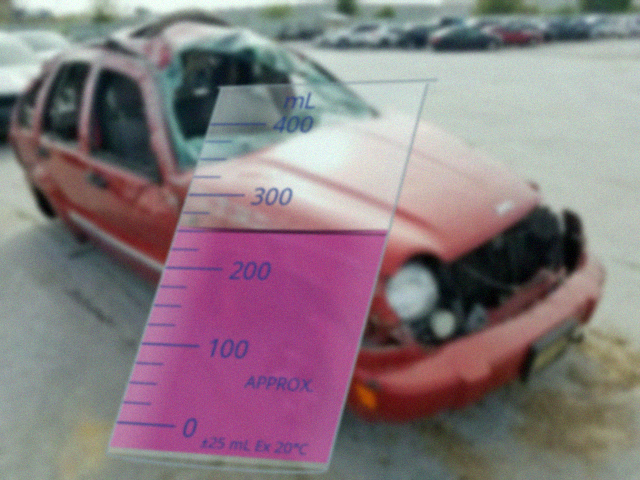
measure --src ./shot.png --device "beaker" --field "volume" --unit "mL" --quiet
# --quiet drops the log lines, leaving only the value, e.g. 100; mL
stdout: 250; mL
